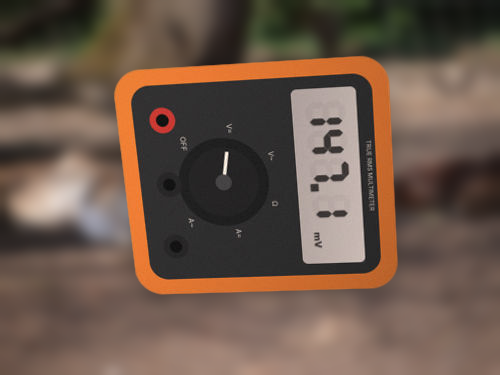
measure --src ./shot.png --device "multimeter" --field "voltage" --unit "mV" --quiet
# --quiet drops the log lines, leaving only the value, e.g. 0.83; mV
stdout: 147.1; mV
